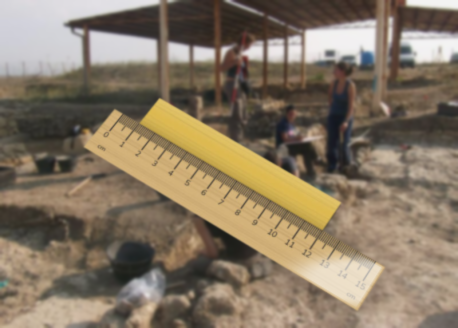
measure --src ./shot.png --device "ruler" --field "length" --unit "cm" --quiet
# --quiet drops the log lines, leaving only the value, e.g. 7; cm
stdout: 11; cm
